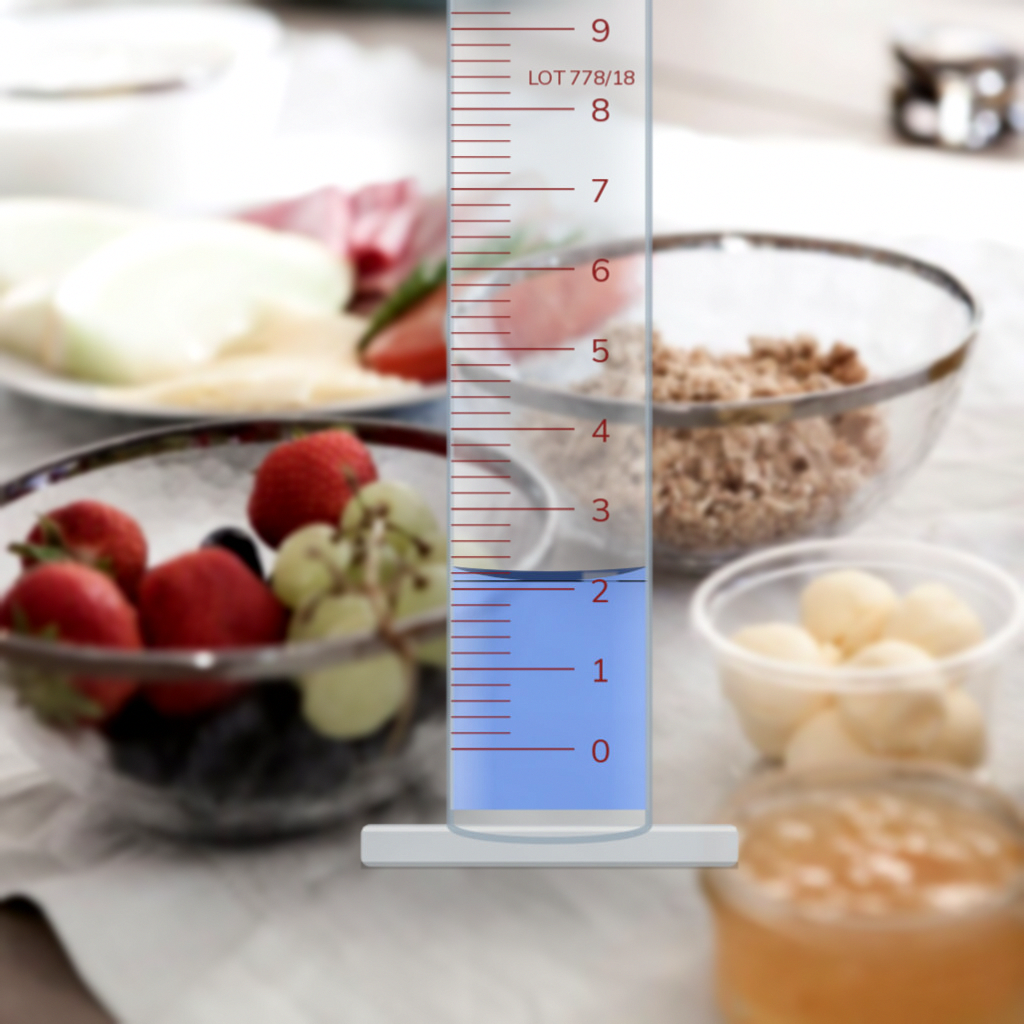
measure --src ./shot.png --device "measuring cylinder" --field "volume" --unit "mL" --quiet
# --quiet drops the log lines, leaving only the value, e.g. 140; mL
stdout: 2.1; mL
